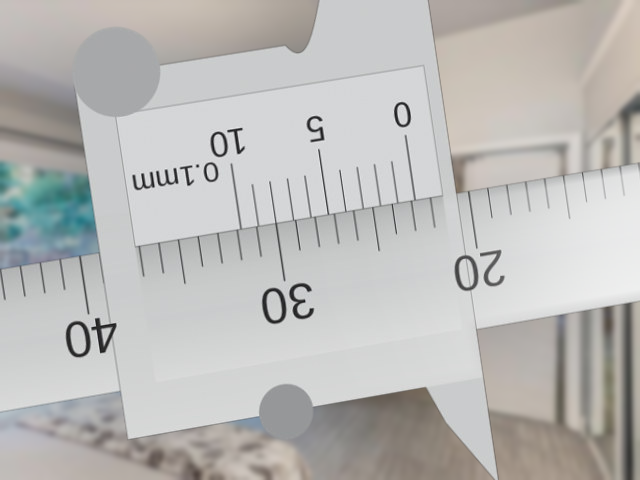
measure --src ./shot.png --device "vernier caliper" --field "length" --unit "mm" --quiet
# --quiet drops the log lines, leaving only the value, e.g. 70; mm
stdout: 22.8; mm
